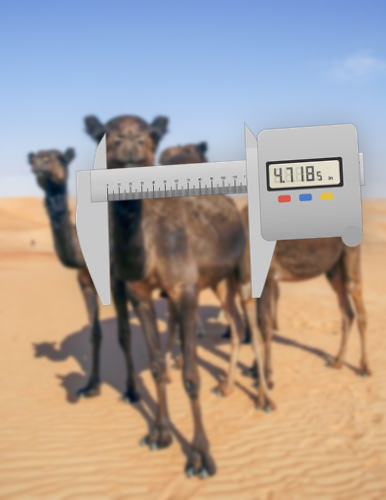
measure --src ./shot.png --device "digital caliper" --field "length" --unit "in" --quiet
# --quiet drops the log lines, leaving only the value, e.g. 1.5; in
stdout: 4.7185; in
